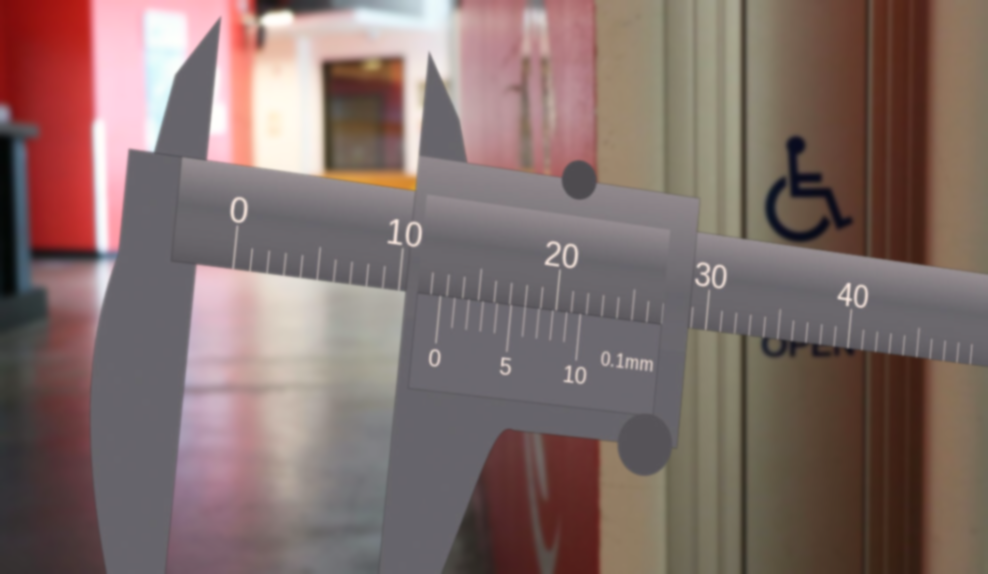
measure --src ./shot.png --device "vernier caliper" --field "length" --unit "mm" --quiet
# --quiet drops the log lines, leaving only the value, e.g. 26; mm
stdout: 12.6; mm
